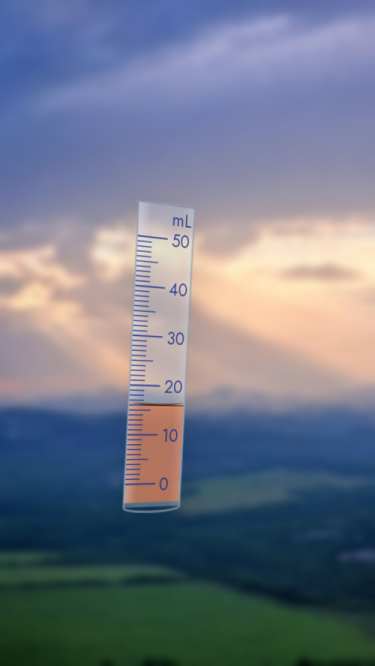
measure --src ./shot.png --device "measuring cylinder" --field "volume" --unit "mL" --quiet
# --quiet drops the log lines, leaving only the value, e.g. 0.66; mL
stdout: 16; mL
